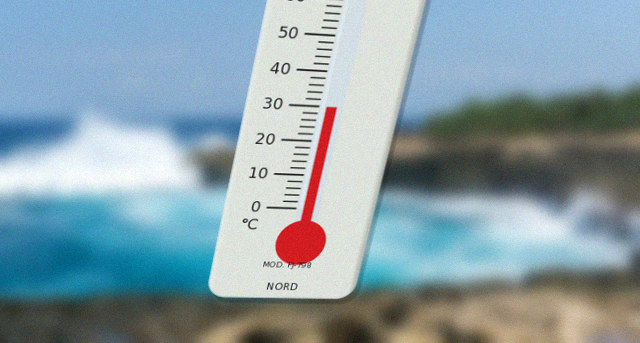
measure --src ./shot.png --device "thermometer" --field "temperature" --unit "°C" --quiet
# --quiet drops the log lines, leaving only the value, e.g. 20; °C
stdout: 30; °C
